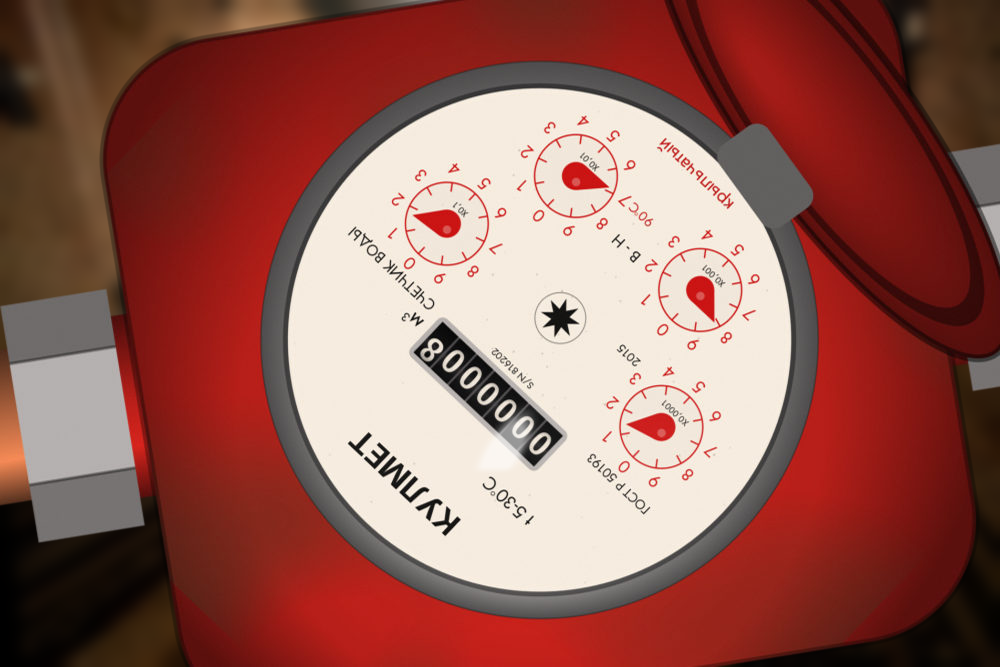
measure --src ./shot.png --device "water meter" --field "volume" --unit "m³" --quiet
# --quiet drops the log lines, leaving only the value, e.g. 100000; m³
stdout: 8.1681; m³
